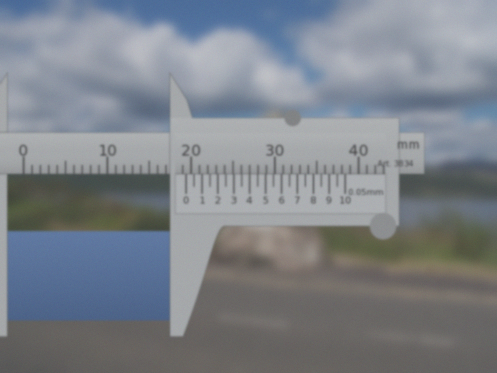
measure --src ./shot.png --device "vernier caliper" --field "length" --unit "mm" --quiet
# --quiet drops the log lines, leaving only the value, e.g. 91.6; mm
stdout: 19.4; mm
